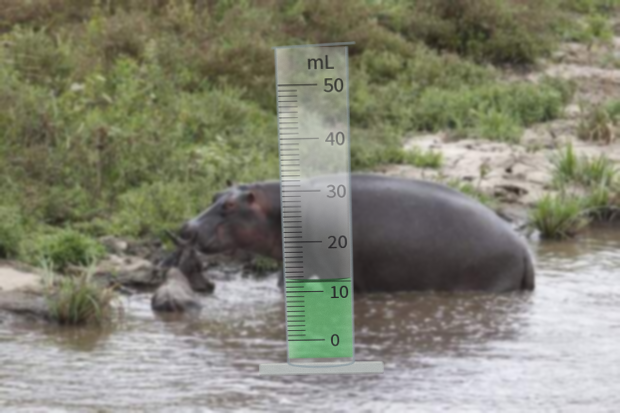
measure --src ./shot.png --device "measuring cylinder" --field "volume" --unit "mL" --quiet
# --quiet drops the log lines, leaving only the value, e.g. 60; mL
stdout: 12; mL
